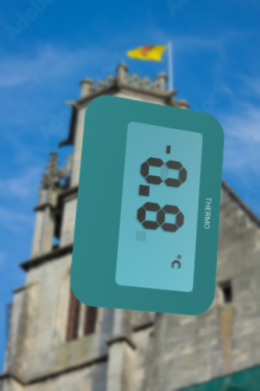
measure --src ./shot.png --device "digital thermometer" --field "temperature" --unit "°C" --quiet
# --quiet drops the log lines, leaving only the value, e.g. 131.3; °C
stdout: -0.8; °C
